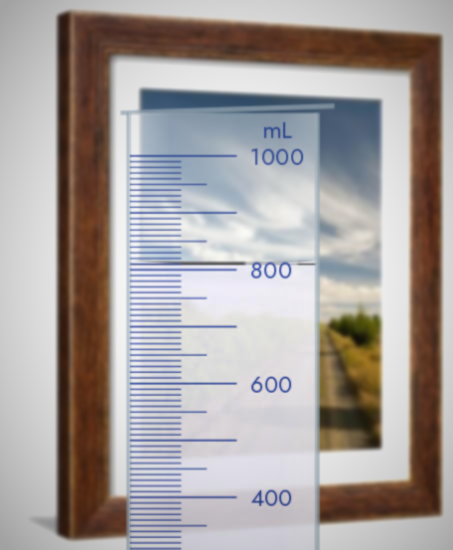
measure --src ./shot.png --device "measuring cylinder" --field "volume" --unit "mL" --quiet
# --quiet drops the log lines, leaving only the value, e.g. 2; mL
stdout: 810; mL
